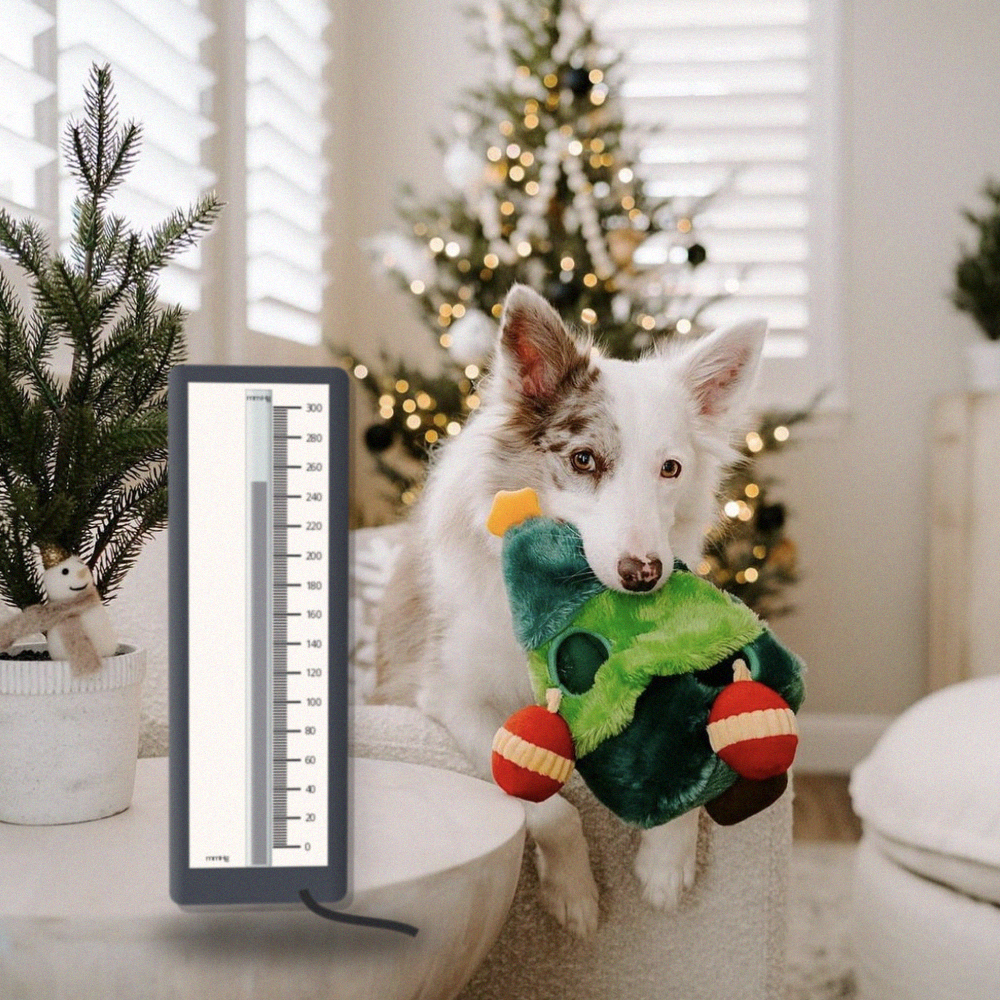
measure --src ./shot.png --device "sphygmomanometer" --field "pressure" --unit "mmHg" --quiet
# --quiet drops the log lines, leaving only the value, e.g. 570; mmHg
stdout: 250; mmHg
